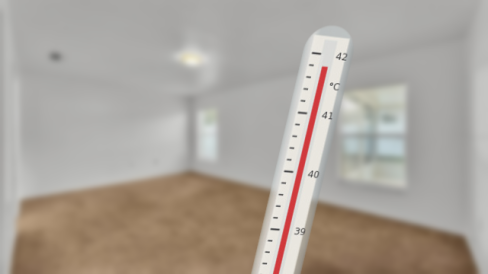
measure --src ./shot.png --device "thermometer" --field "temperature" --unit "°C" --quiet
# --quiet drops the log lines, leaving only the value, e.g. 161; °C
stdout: 41.8; °C
